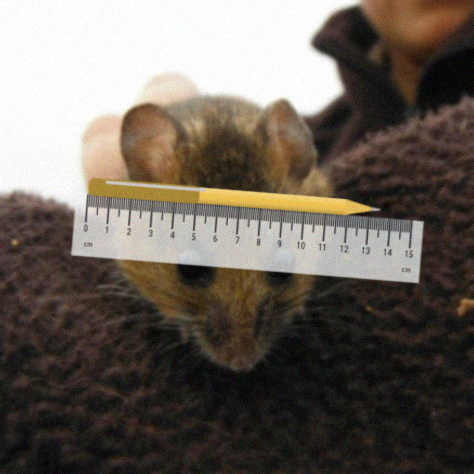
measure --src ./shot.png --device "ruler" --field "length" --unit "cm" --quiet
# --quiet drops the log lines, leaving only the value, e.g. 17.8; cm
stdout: 13.5; cm
